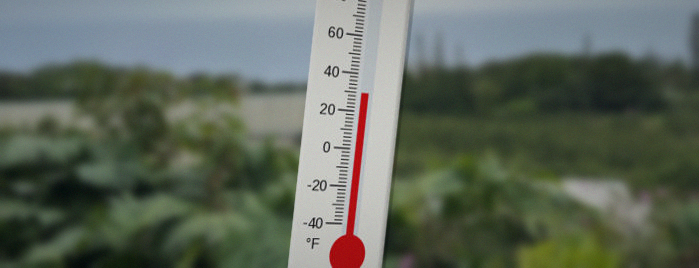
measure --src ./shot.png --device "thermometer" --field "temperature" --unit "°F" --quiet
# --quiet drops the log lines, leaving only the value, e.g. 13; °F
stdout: 30; °F
